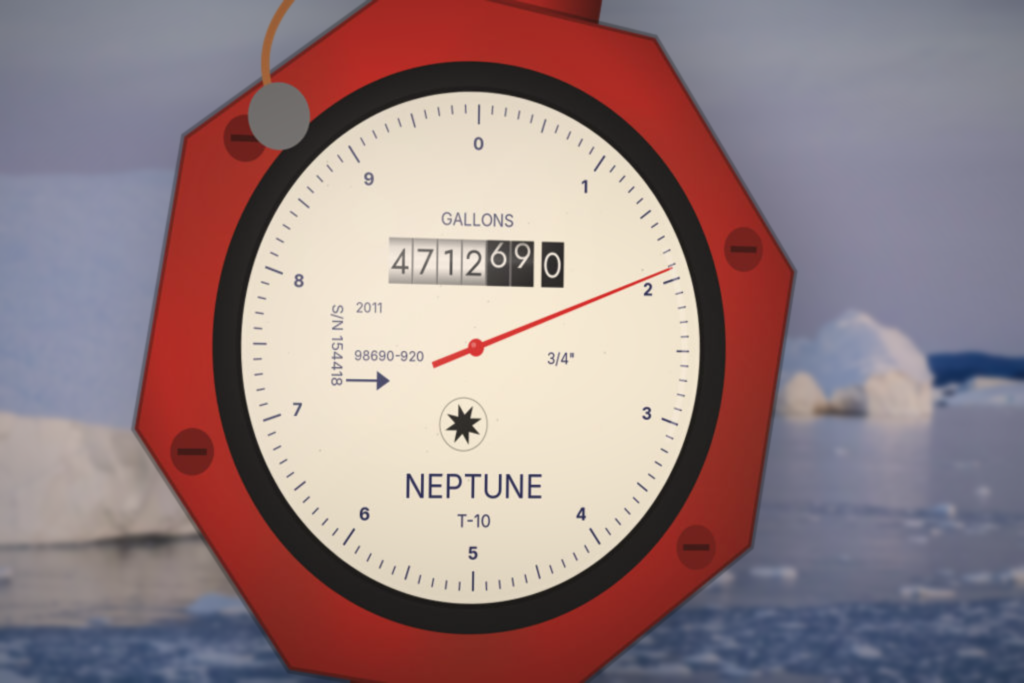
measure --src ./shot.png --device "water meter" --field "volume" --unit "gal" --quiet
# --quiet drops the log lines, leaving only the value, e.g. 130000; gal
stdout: 4712691.9; gal
